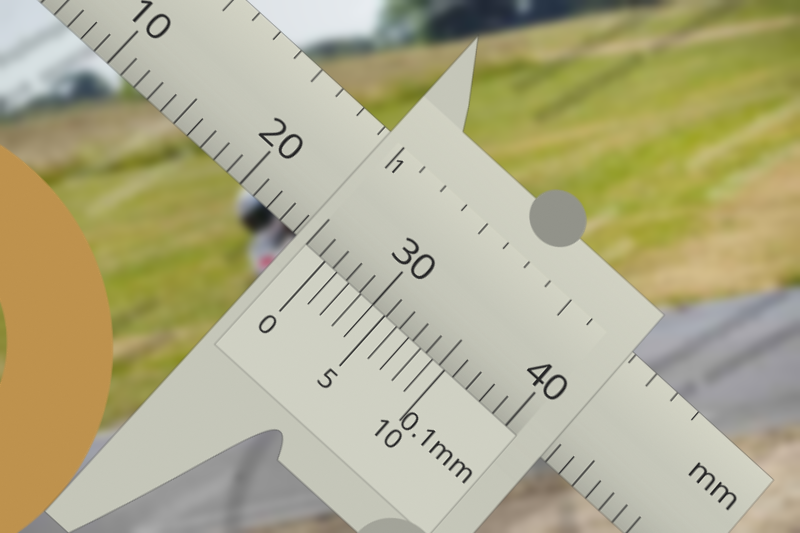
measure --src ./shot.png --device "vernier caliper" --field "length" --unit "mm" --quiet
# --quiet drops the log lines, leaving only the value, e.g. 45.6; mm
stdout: 26.4; mm
